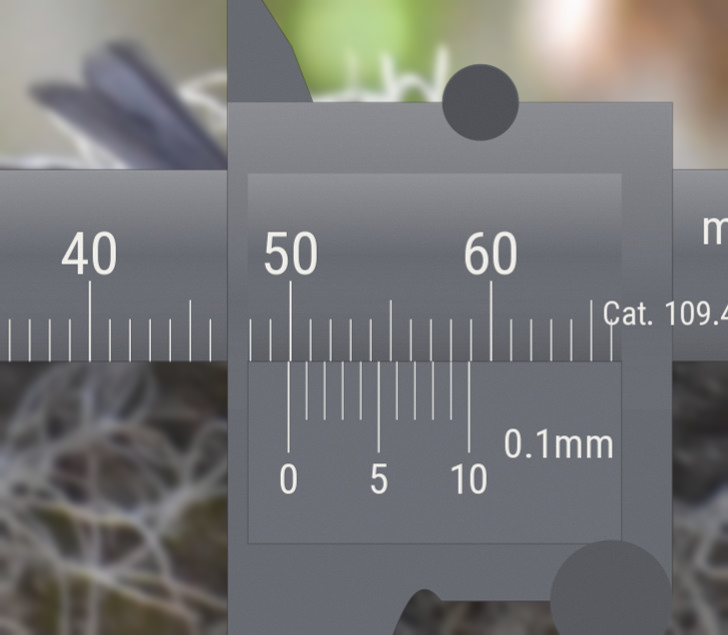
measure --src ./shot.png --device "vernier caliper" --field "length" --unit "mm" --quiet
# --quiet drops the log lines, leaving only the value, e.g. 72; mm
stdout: 49.9; mm
